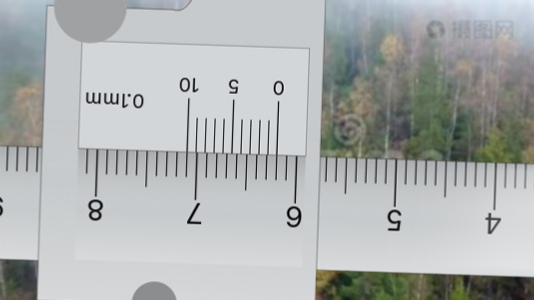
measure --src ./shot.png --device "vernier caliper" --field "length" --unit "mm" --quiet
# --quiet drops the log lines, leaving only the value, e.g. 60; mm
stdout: 62.0; mm
